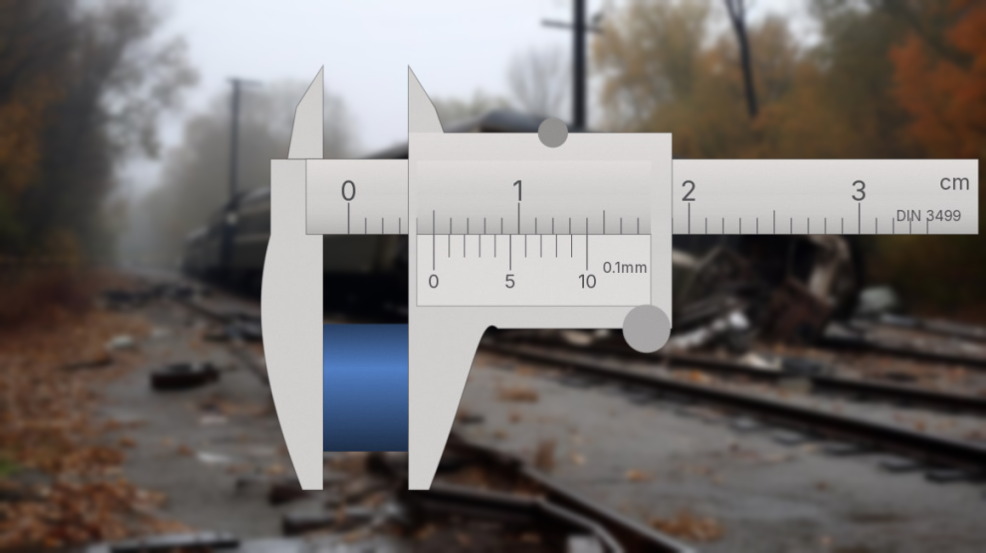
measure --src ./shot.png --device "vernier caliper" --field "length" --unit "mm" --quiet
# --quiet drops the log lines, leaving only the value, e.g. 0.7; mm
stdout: 5.0; mm
